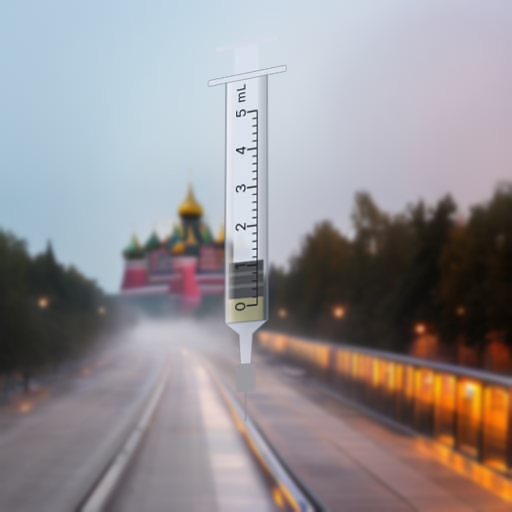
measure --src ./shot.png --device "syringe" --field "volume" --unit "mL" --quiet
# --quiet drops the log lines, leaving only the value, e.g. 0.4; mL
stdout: 0.2; mL
